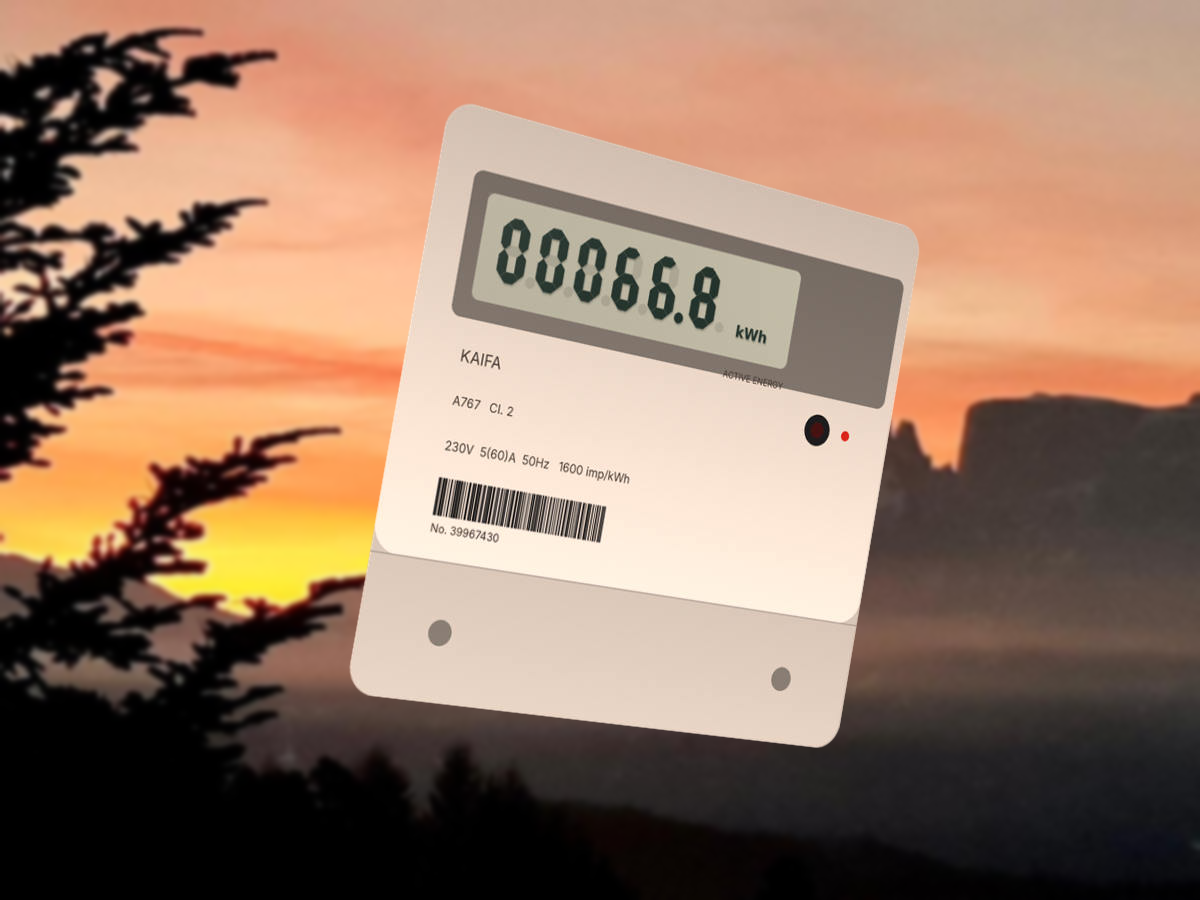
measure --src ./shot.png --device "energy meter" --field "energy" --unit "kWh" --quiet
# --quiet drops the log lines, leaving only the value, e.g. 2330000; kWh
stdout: 66.8; kWh
